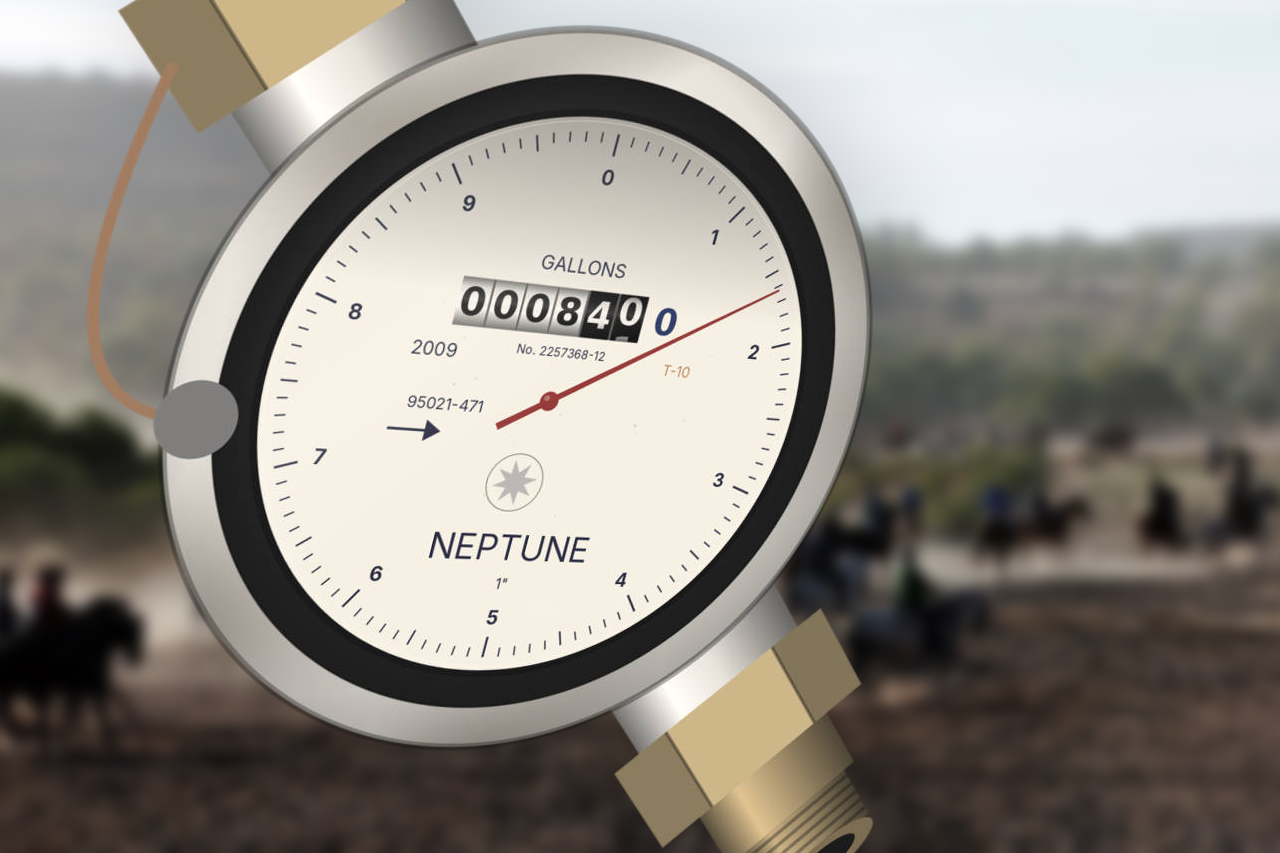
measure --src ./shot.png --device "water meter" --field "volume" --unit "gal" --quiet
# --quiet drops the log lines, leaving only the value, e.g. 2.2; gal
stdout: 8401.6; gal
